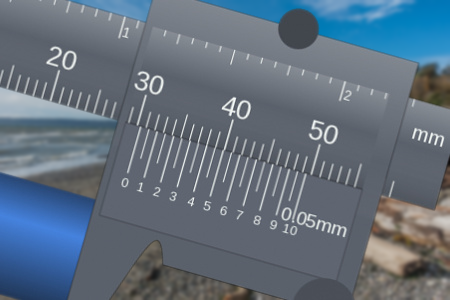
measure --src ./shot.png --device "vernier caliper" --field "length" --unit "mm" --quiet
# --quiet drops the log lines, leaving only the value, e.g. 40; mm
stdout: 30.4; mm
